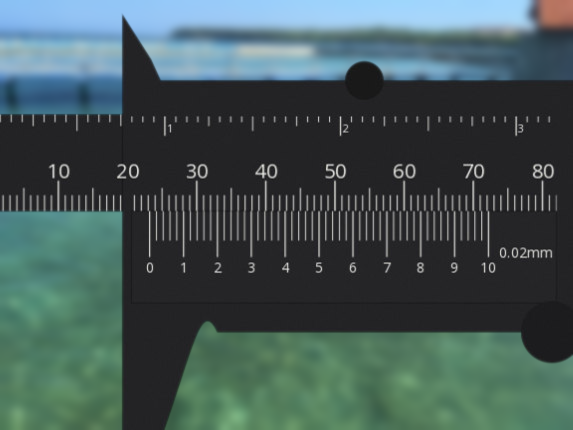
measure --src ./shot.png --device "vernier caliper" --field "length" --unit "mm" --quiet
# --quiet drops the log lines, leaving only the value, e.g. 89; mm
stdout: 23.2; mm
